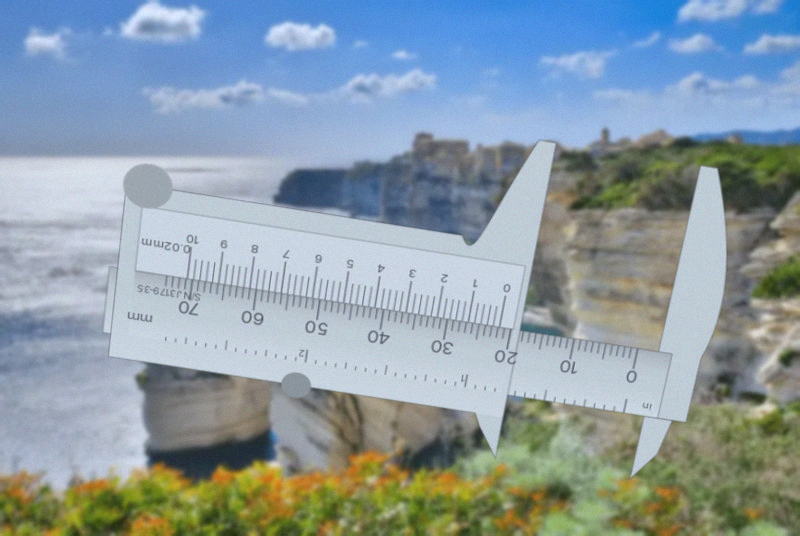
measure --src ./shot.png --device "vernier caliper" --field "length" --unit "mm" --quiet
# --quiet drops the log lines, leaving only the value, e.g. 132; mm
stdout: 21.8; mm
